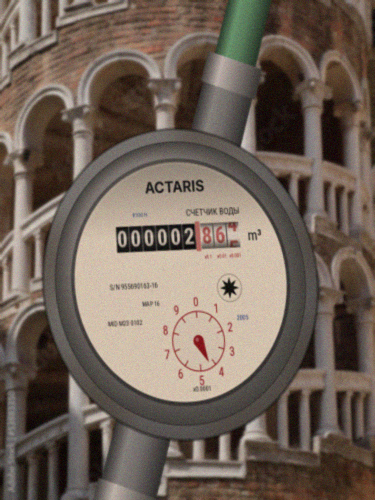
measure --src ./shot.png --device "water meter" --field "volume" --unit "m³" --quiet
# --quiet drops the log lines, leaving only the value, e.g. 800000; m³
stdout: 2.8644; m³
